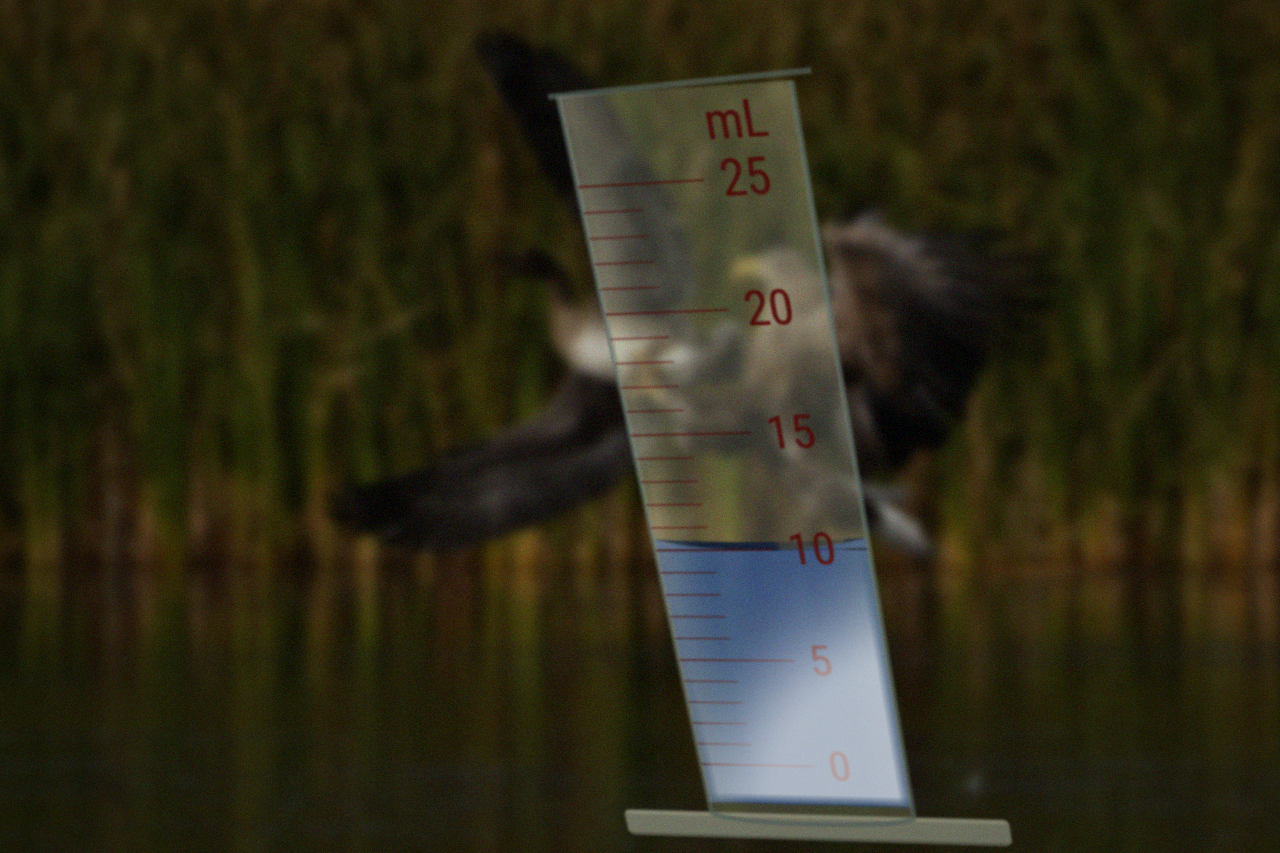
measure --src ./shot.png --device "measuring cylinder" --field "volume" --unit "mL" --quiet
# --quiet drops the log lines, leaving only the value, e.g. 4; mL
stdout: 10; mL
